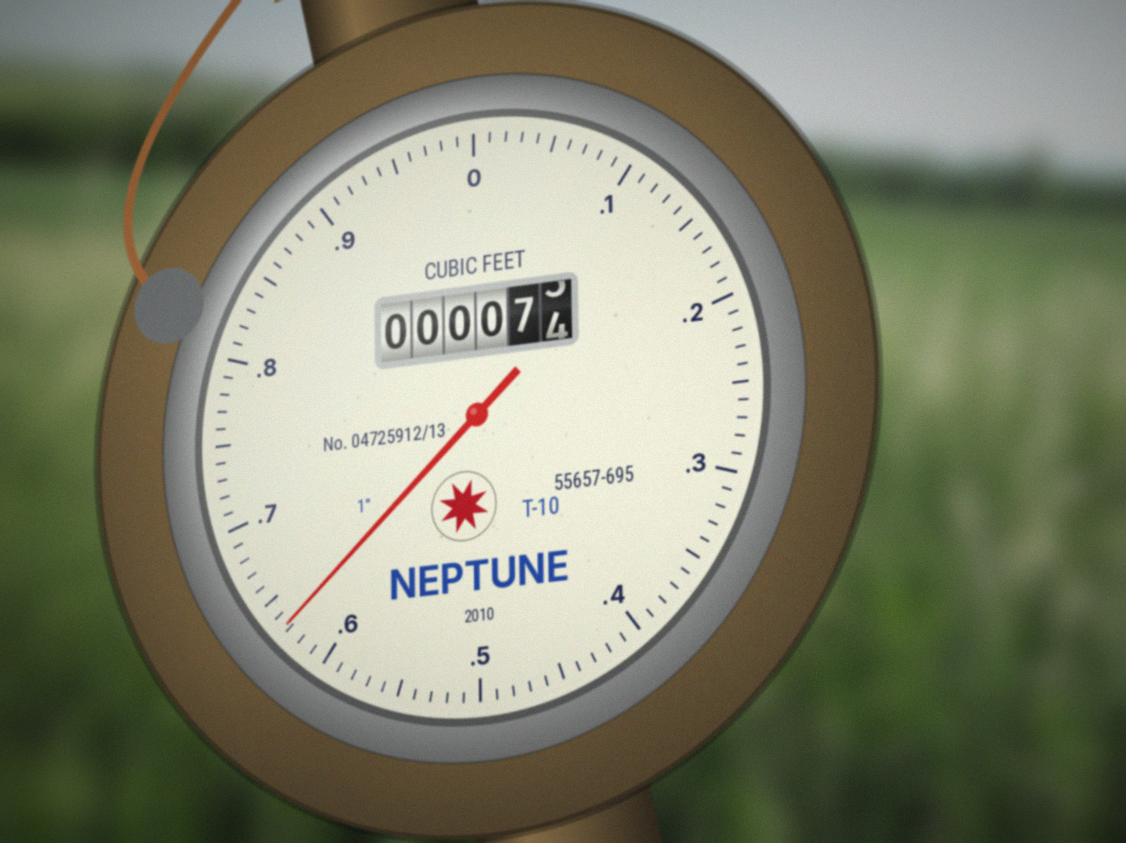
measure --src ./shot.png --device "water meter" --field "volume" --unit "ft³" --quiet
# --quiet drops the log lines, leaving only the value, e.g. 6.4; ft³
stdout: 73.63; ft³
